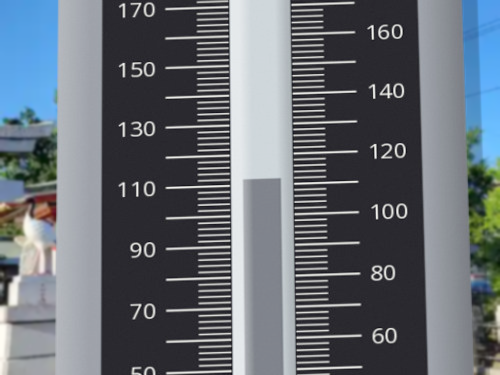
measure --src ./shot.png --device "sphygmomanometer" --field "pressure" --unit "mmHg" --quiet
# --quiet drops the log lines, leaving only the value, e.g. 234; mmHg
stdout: 112; mmHg
